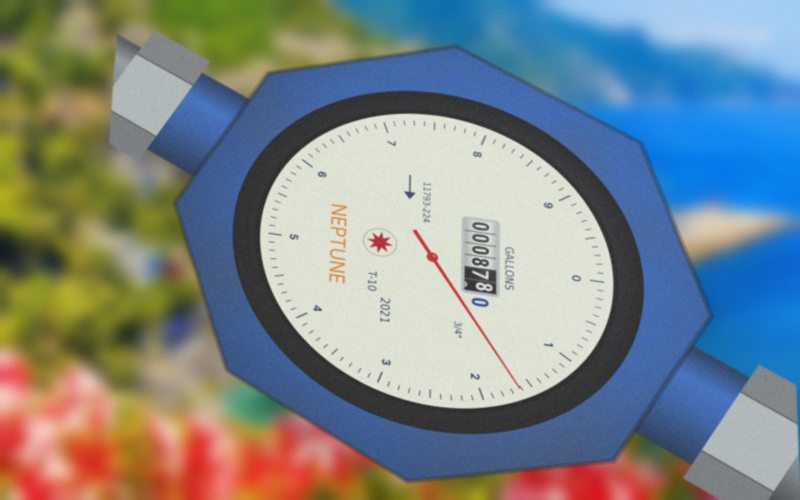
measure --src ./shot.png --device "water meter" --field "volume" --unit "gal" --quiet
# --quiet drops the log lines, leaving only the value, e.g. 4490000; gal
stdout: 8781.6; gal
